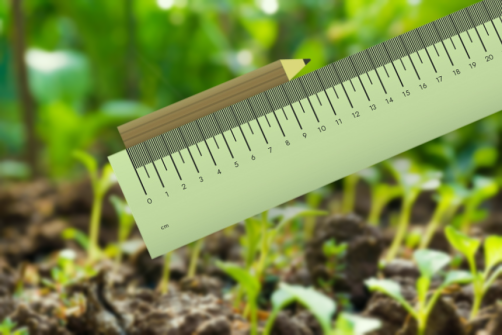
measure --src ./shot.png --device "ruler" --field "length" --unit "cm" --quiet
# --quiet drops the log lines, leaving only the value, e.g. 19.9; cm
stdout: 11; cm
